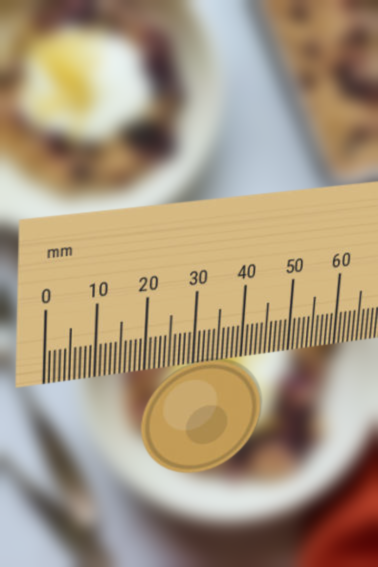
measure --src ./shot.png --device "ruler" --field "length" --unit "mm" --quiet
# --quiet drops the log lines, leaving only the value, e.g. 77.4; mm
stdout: 25; mm
